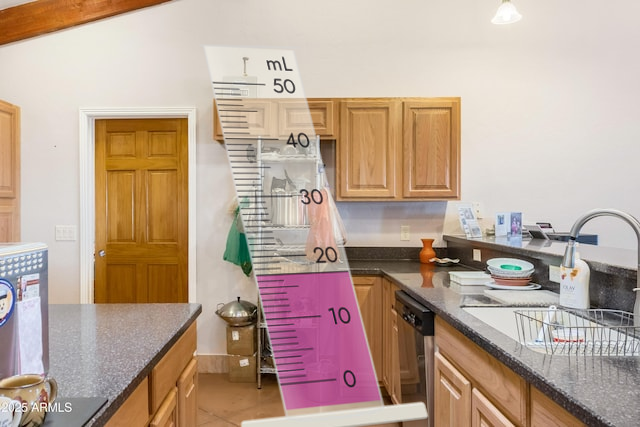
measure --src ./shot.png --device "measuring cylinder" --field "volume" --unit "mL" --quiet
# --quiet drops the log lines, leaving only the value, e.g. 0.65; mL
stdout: 17; mL
